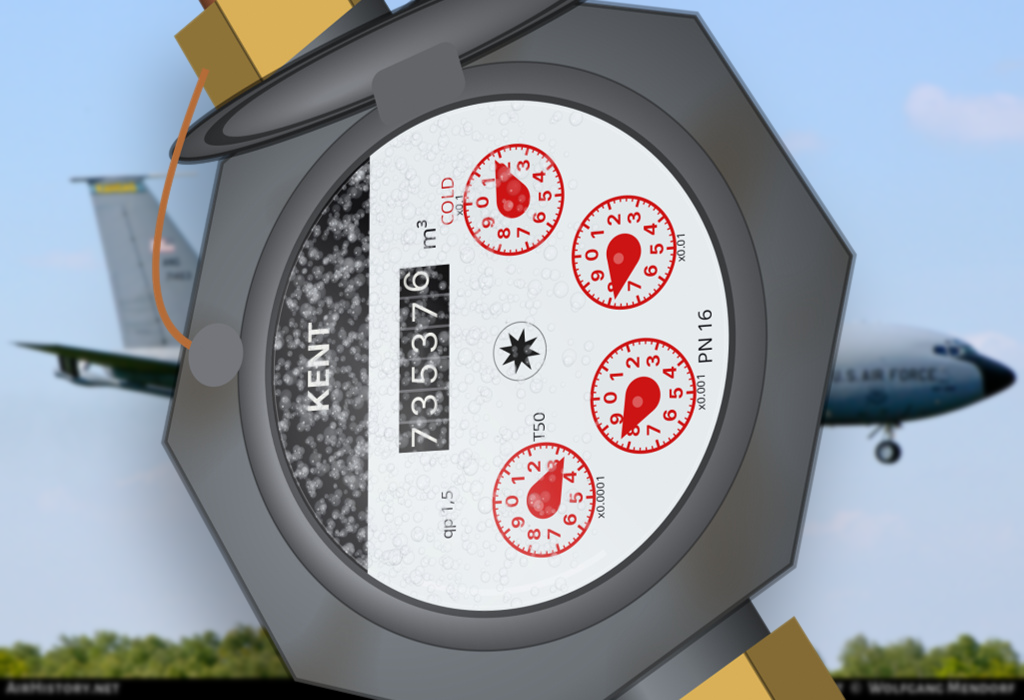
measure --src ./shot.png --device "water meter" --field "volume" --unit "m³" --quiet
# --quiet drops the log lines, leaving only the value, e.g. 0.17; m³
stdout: 735376.1783; m³
